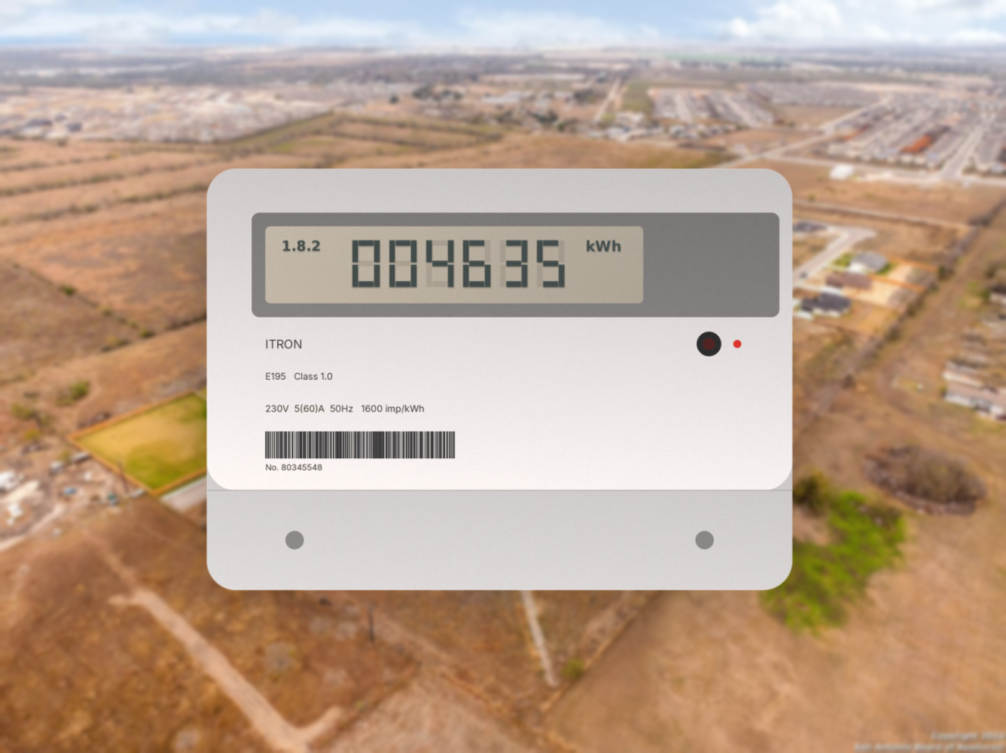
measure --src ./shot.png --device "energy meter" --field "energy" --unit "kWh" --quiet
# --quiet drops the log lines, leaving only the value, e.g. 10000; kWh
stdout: 4635; kWh
